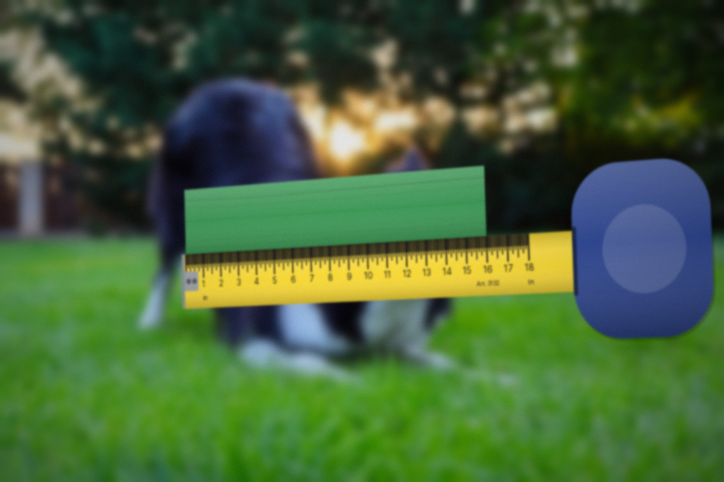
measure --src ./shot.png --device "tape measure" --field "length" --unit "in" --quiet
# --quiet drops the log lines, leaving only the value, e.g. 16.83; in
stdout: 16; in
